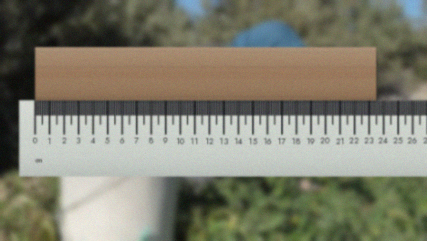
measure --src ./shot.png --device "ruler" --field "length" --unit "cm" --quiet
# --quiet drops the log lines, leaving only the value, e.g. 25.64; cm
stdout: 23.5; cm
